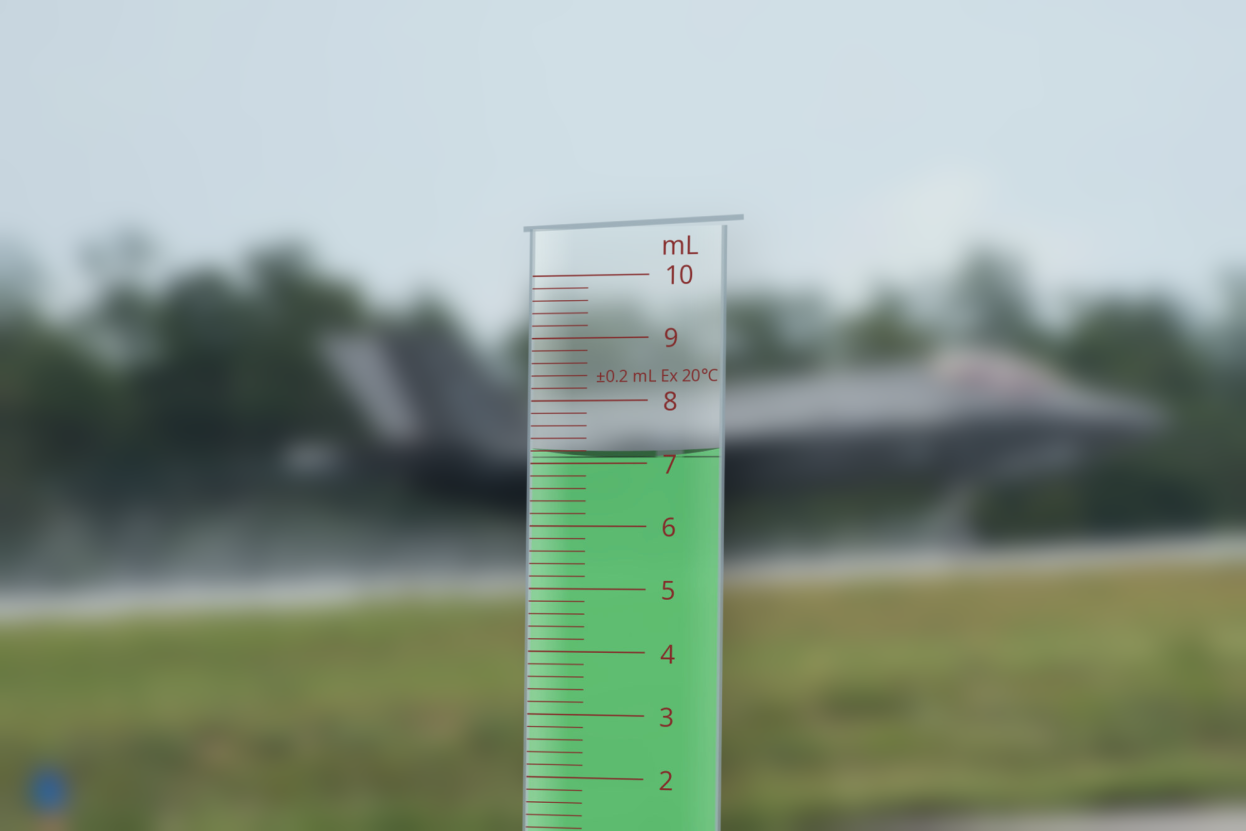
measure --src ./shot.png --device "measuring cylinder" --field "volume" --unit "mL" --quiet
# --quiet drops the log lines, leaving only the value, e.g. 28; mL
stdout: 7.1; mL
